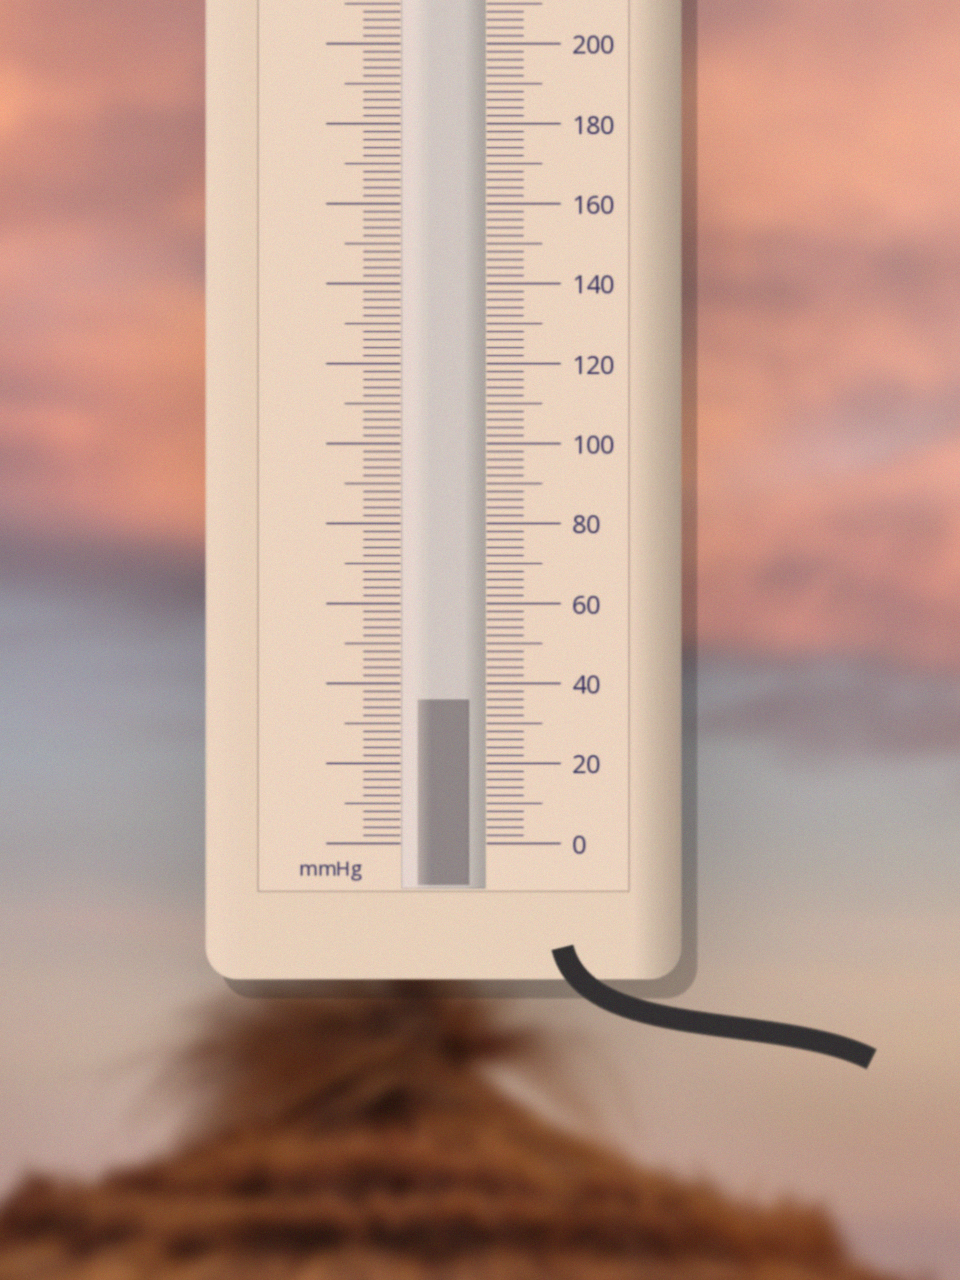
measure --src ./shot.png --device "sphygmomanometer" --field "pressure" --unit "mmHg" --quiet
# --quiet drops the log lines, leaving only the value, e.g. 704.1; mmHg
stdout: 36; mmHg
